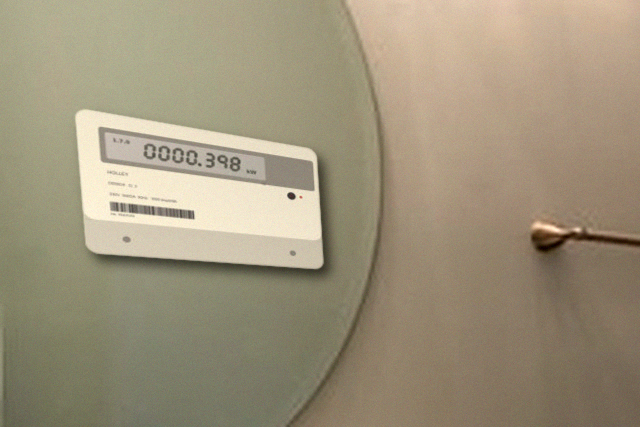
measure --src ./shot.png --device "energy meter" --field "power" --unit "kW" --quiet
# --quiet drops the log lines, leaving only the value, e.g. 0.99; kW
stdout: 0.398; kW
